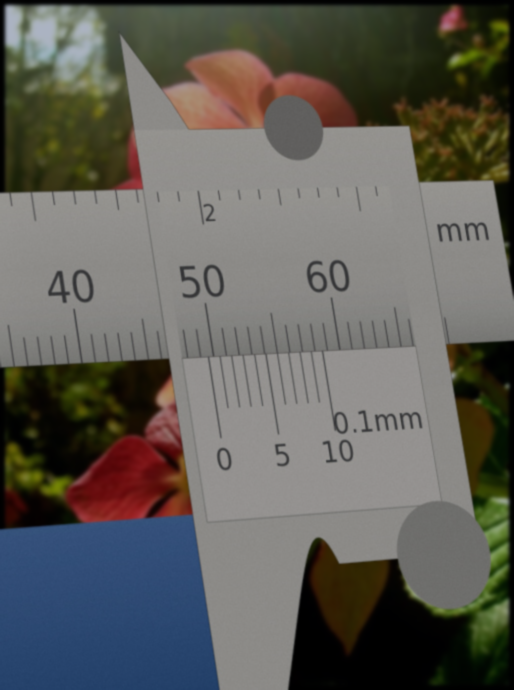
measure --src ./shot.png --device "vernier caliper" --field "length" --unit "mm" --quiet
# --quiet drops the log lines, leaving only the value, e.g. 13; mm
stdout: 49.6; mm
